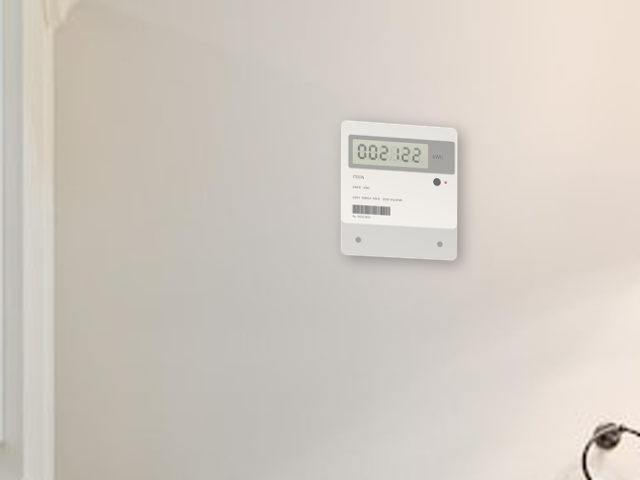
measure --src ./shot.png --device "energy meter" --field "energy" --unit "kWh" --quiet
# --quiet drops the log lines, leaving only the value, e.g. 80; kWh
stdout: 2122; kWh
